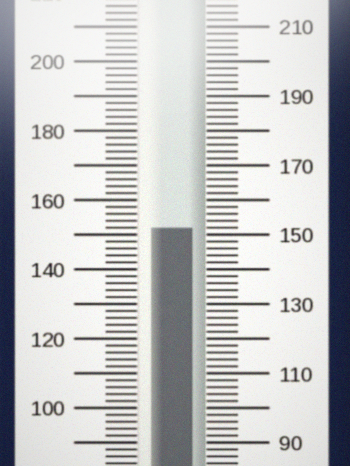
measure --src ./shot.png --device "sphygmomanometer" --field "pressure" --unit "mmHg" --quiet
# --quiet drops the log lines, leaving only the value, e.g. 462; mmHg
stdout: 152; mmHg
